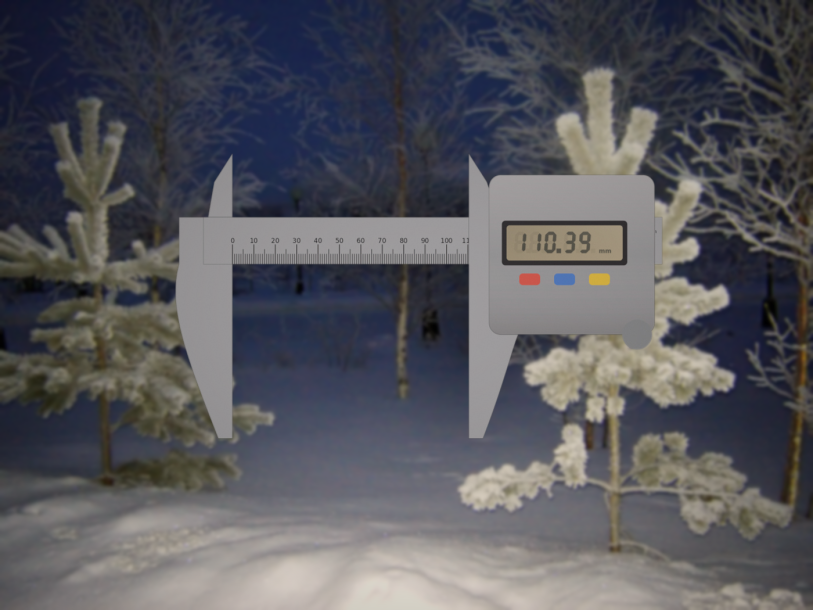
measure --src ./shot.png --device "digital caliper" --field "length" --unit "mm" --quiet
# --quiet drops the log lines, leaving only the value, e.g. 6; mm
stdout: 110.39; mm
